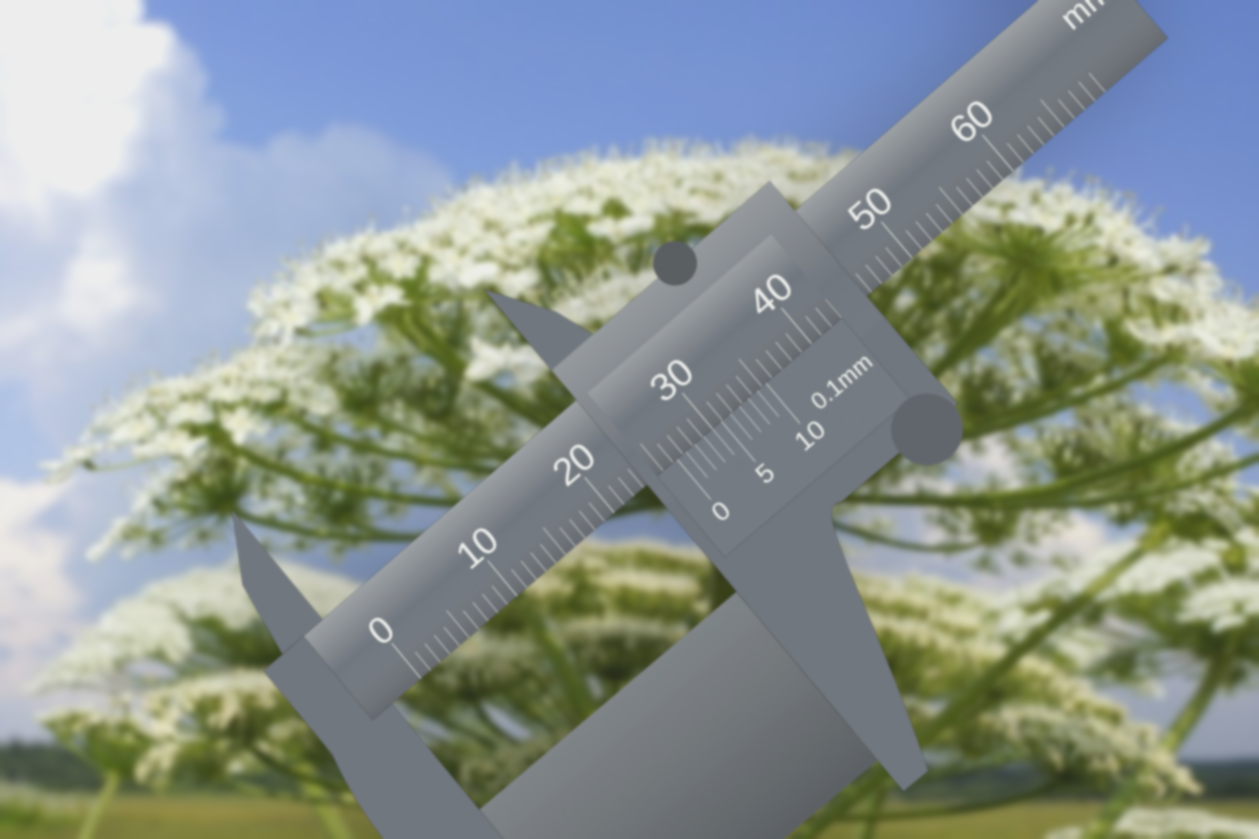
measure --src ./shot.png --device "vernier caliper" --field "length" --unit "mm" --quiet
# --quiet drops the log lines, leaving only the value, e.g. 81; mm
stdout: 26.4; mm
